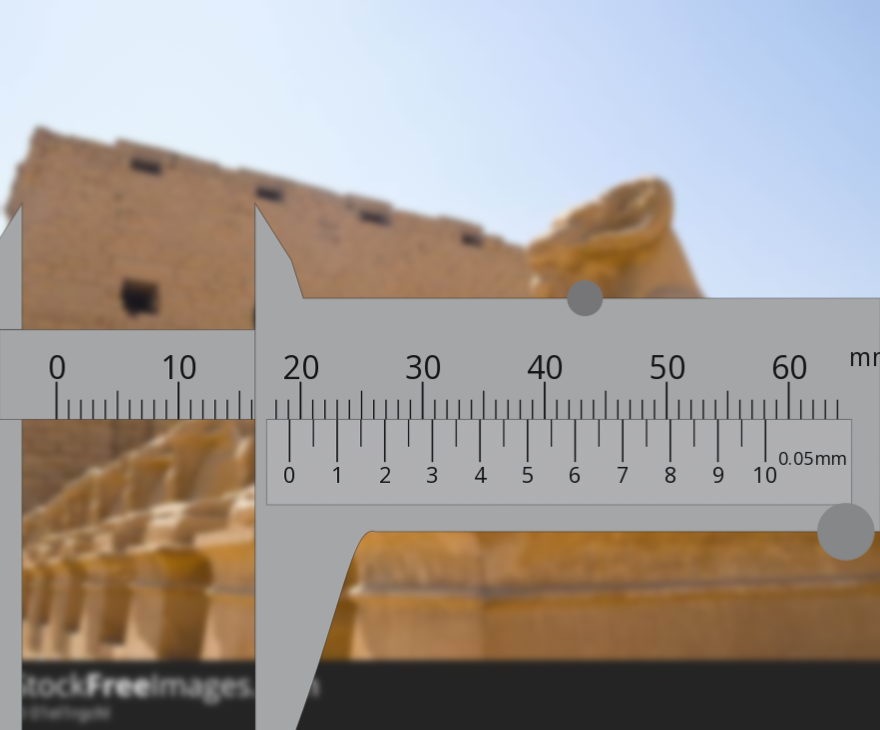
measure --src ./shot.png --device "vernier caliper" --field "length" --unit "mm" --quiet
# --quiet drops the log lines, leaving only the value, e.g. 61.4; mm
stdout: 19.1; mm
